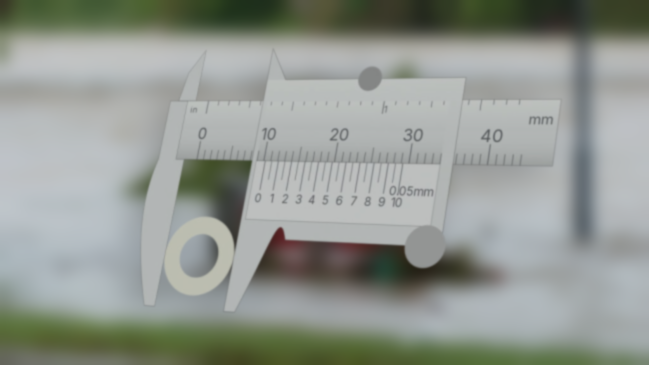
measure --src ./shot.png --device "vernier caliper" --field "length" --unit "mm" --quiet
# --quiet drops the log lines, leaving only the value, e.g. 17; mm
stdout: 10.2; mm
